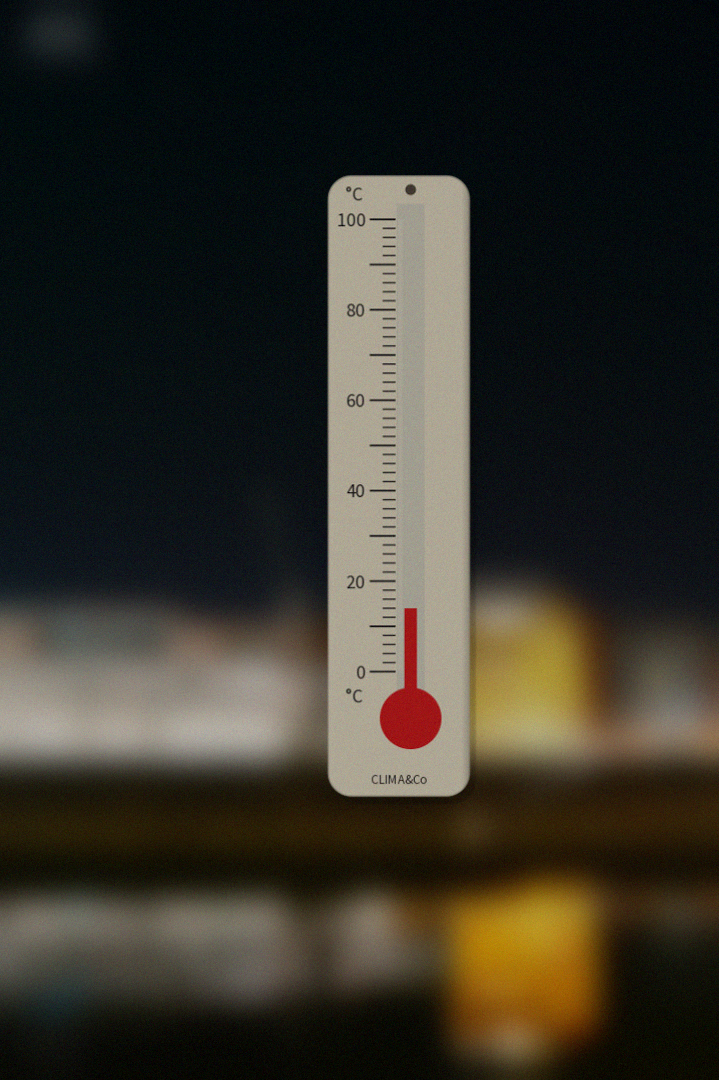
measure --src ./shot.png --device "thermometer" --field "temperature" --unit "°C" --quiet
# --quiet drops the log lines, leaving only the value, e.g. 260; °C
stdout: 14; °C
